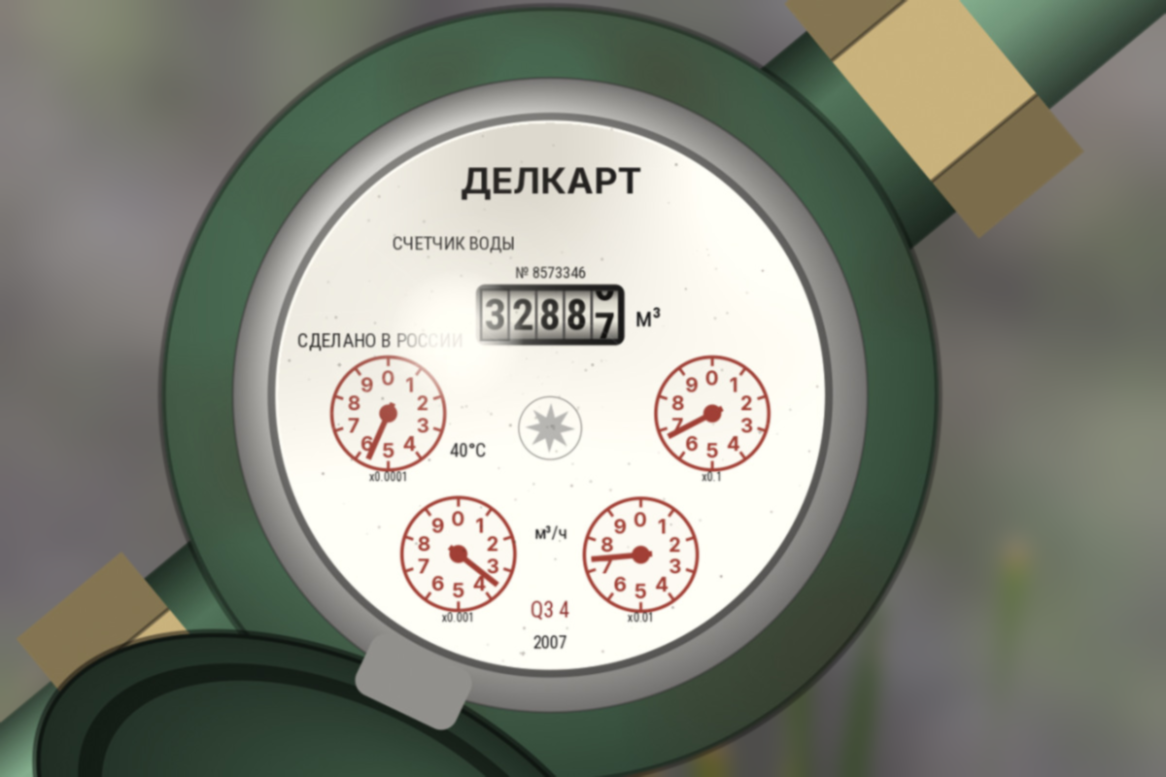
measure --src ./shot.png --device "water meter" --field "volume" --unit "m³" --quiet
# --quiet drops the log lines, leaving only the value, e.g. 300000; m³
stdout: 32886.6735; m³
